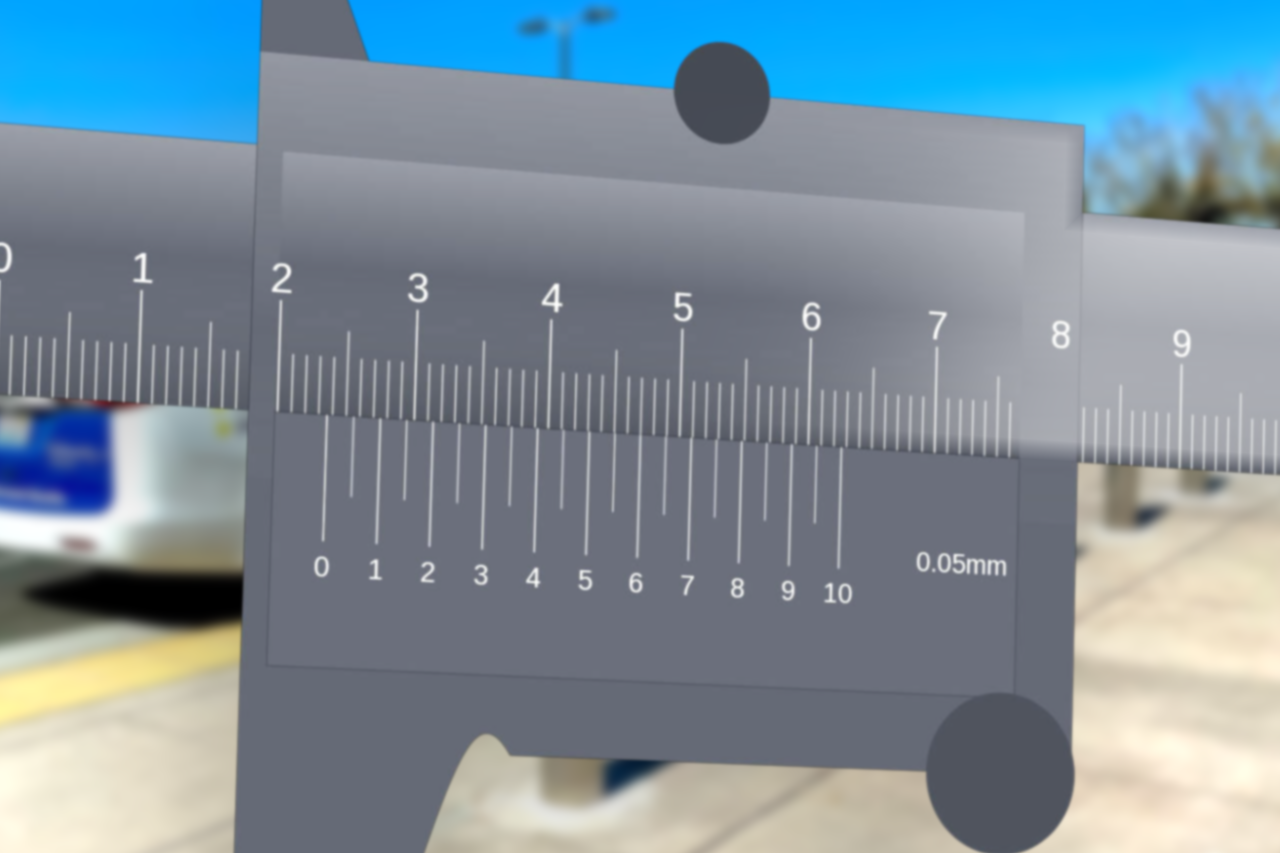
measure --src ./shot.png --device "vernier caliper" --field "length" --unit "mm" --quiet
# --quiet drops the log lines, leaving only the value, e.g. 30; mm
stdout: 23.6; mm
